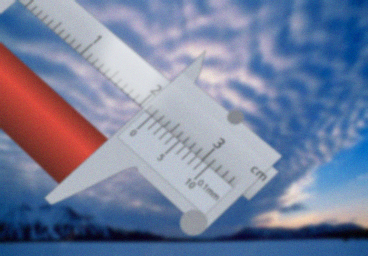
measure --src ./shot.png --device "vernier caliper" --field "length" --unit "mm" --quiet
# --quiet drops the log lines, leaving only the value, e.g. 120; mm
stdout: 22.0; mm
